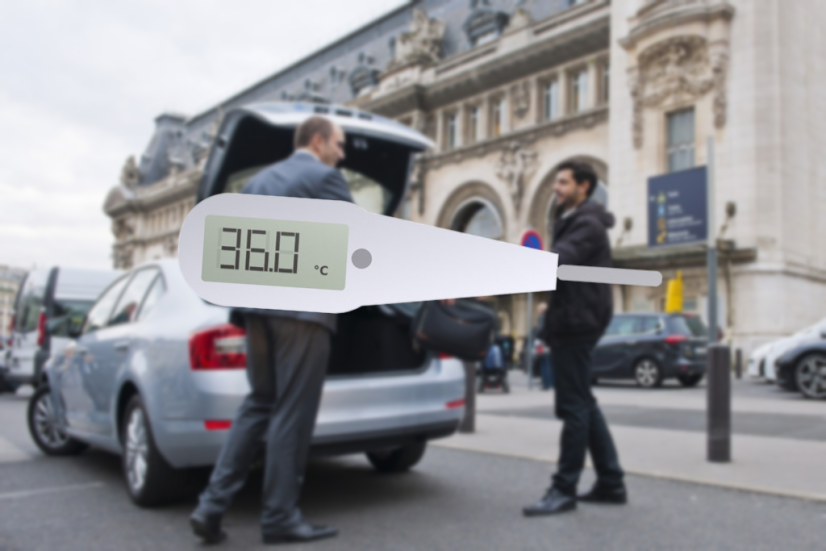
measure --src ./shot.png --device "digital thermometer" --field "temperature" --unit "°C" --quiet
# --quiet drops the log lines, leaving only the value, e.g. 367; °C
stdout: 36.0; °C
